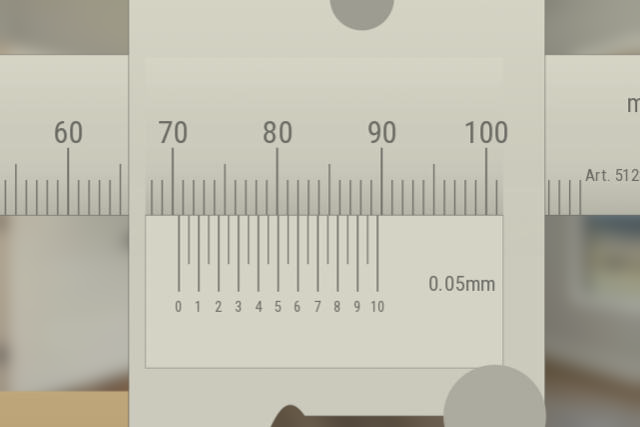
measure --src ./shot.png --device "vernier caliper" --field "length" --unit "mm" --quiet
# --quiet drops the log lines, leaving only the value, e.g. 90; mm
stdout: 70.6; mm
